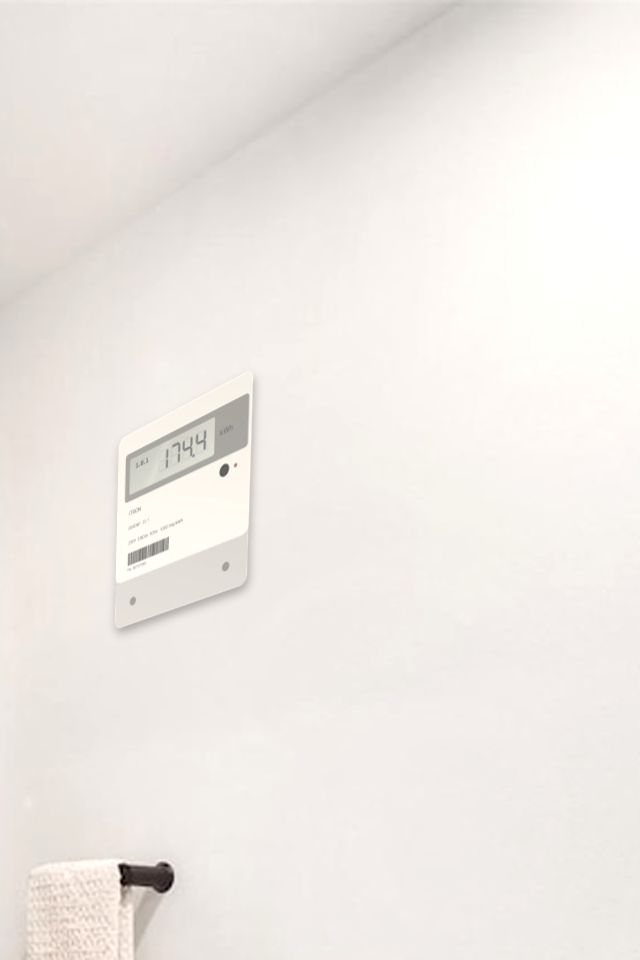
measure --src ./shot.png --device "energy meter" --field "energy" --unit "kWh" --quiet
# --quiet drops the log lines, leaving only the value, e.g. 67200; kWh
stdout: 174.4; kWh
